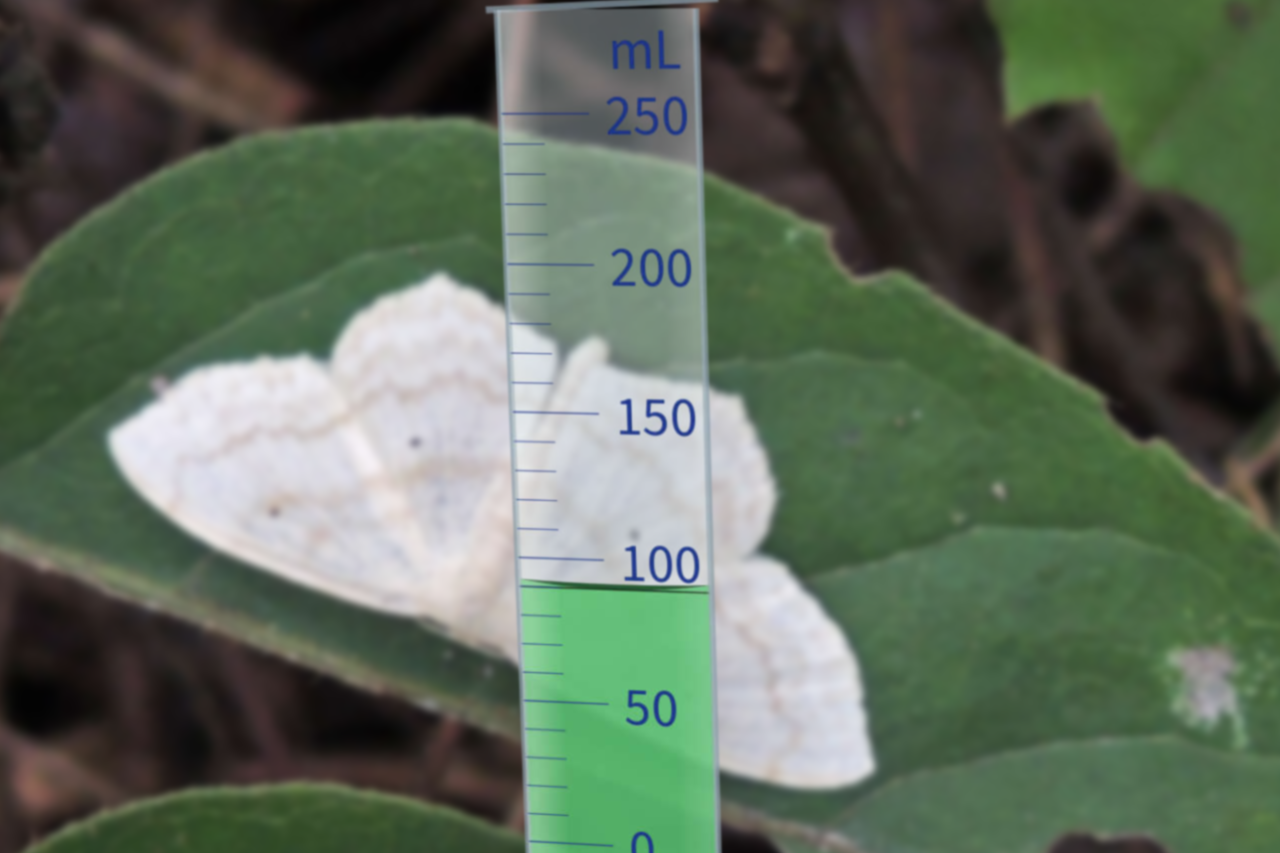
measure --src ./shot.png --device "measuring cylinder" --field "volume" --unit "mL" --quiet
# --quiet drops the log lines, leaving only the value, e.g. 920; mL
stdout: 90; mL
